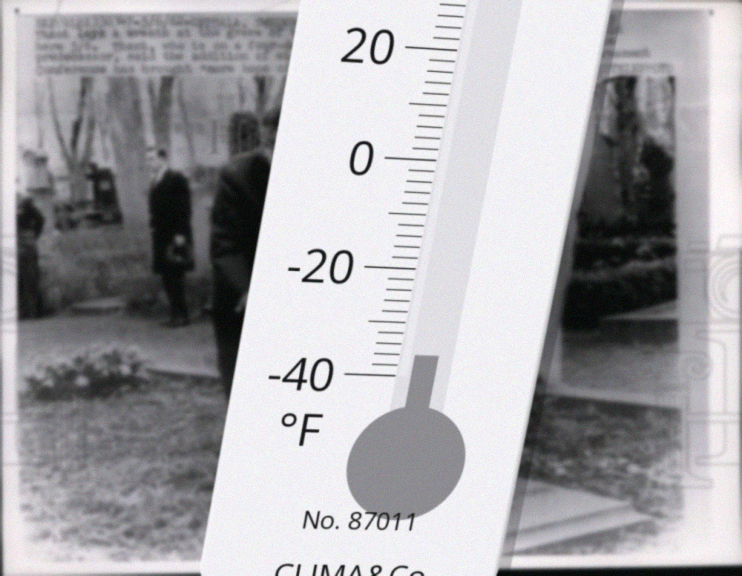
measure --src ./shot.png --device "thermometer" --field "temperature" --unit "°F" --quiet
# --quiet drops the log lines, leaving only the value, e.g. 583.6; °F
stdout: -36; °F
